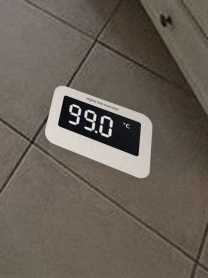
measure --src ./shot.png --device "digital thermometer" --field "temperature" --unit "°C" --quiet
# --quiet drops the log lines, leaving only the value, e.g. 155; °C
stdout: 99.0; °C
